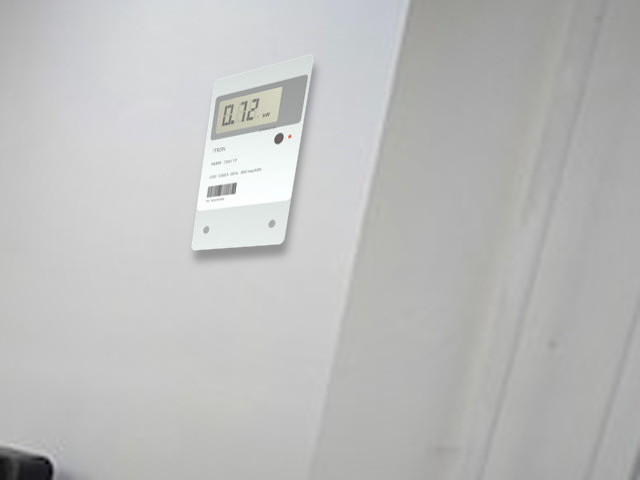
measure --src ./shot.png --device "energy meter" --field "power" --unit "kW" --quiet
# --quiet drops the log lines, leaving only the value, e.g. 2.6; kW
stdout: 0.72; kW
